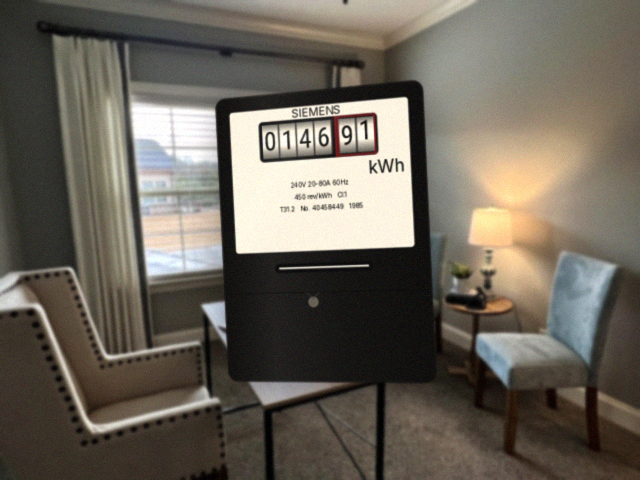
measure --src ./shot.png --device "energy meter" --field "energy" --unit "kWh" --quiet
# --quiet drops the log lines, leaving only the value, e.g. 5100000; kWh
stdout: 146.91; kWh
